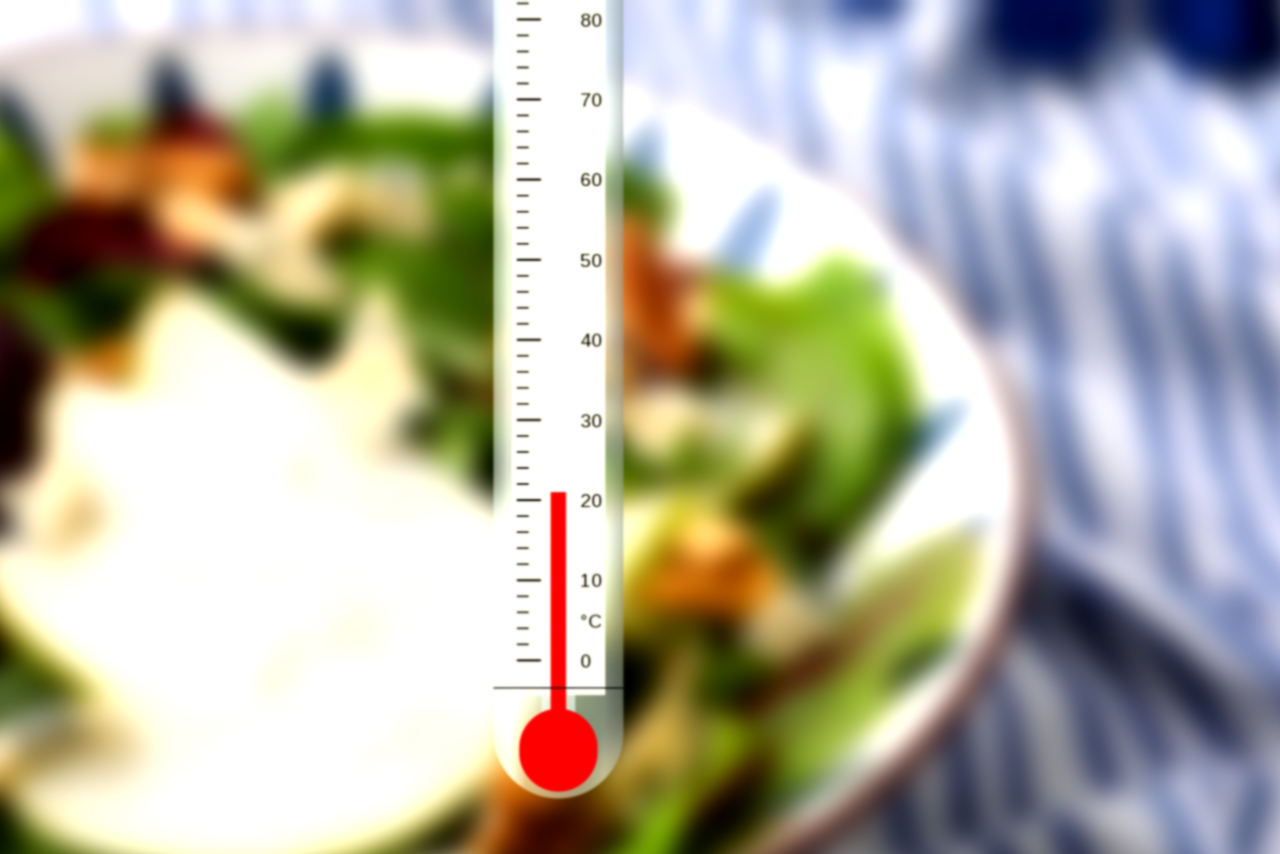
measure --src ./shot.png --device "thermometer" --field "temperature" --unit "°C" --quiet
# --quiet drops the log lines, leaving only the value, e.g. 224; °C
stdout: 21; °C
